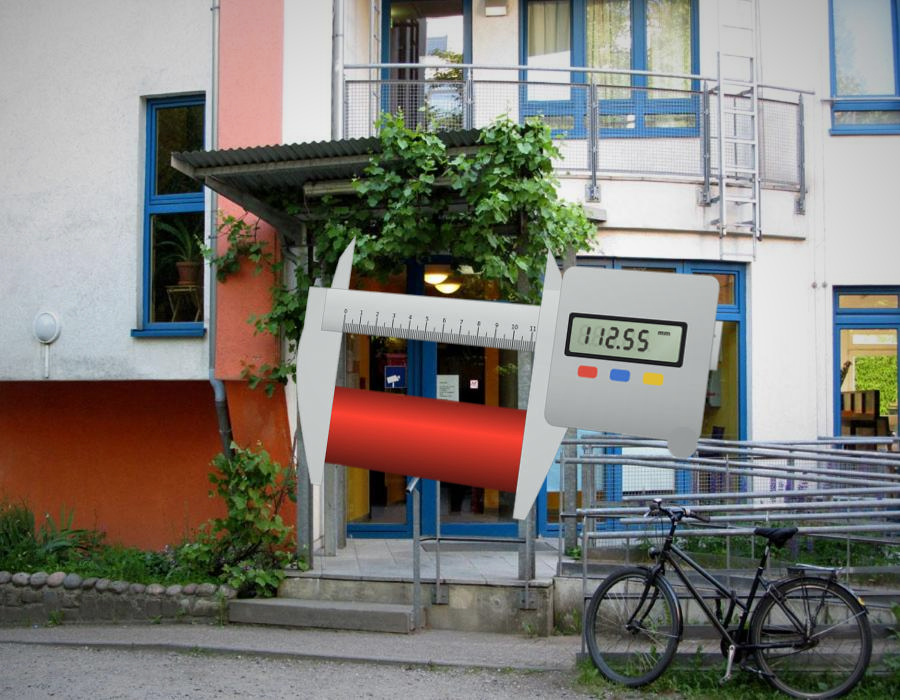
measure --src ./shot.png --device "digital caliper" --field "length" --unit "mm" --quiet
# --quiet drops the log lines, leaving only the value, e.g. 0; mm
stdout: 112.55; mm
